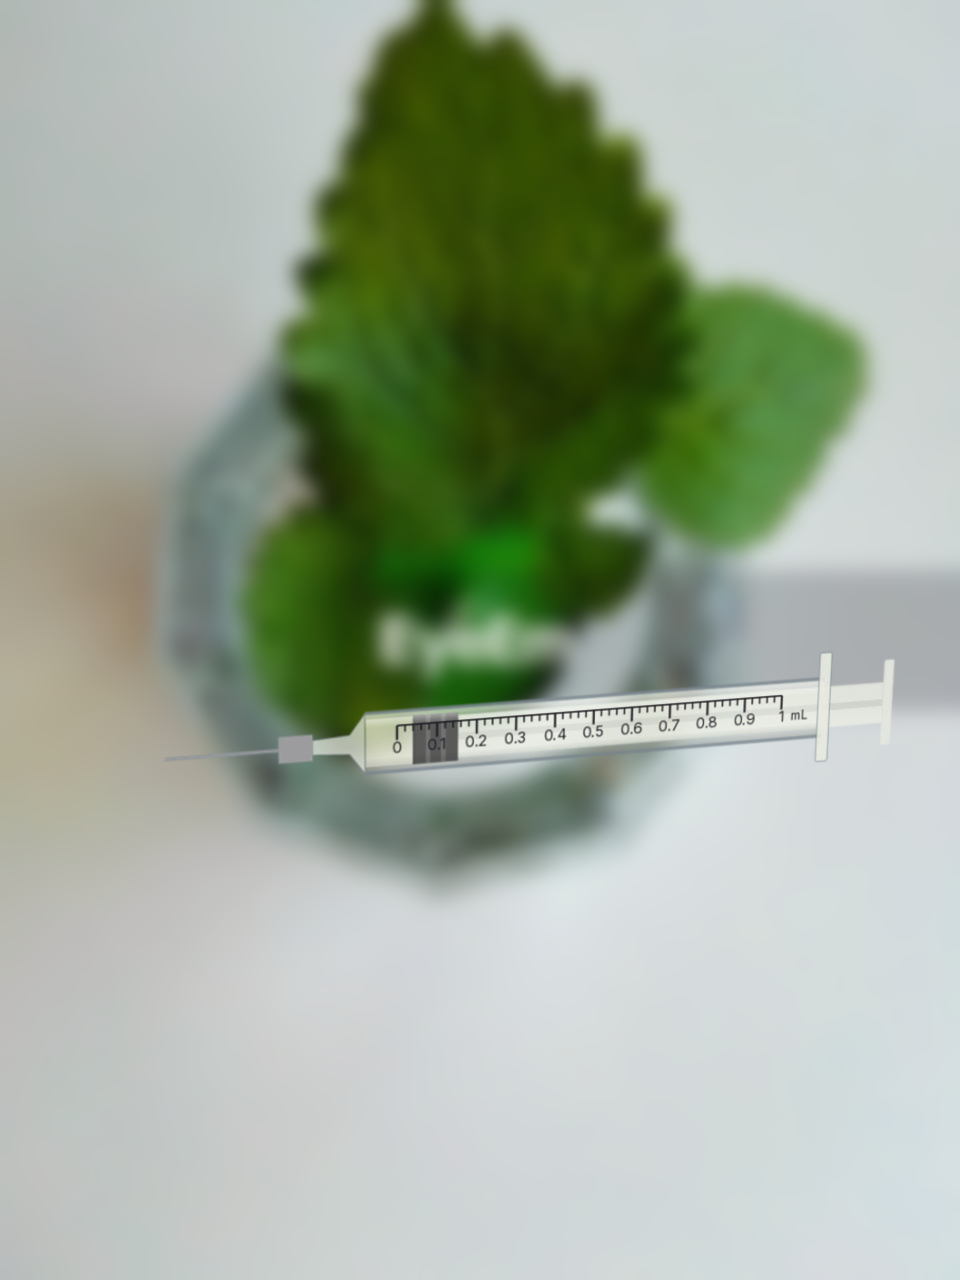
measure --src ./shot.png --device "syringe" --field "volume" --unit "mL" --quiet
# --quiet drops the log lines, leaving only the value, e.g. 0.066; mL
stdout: 0.04; mL
